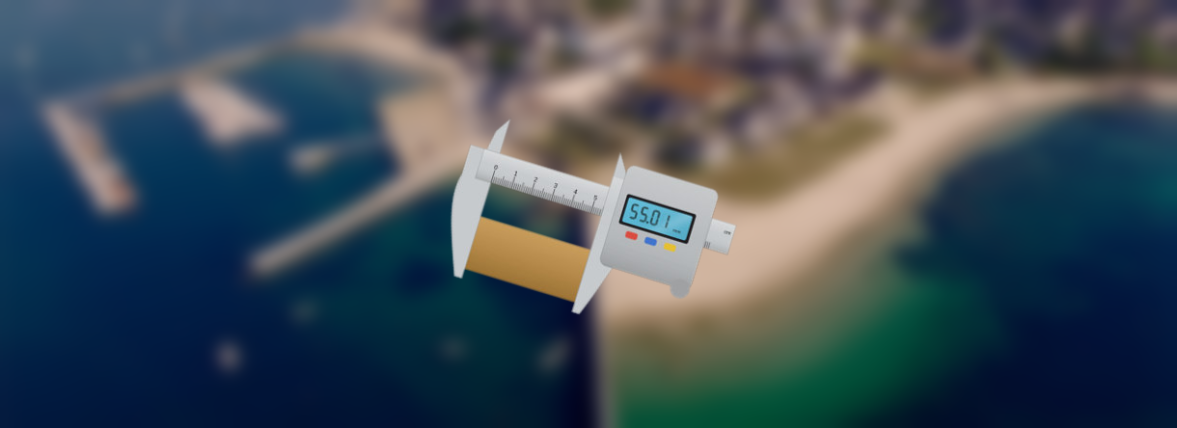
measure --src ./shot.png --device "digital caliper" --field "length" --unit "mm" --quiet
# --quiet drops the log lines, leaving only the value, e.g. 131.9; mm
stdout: 55.01; mm
